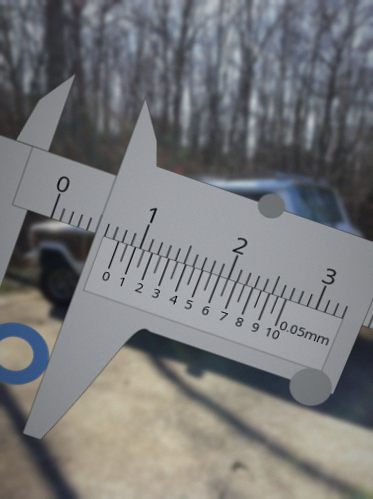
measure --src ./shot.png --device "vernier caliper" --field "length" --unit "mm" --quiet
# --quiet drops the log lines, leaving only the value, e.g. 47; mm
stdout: 7.6; mm
